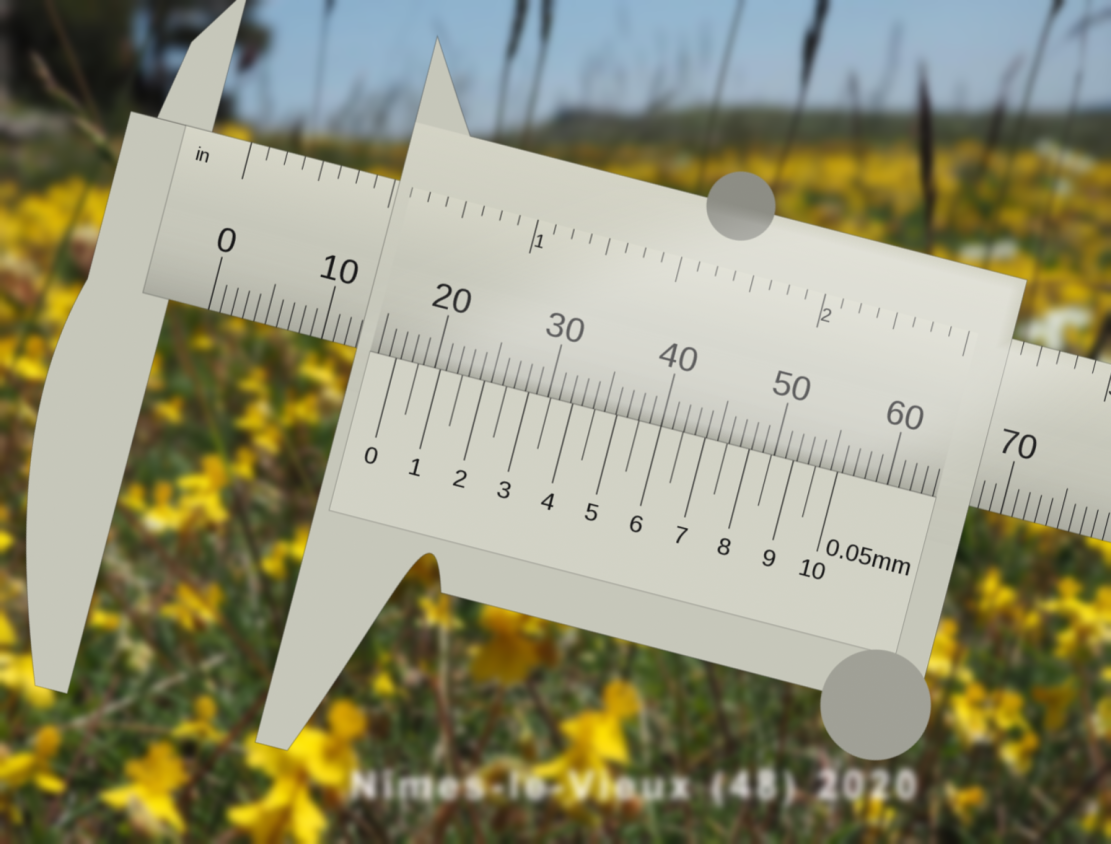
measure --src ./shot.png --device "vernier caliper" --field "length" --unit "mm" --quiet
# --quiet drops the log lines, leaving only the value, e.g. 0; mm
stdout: 16.6; mm
